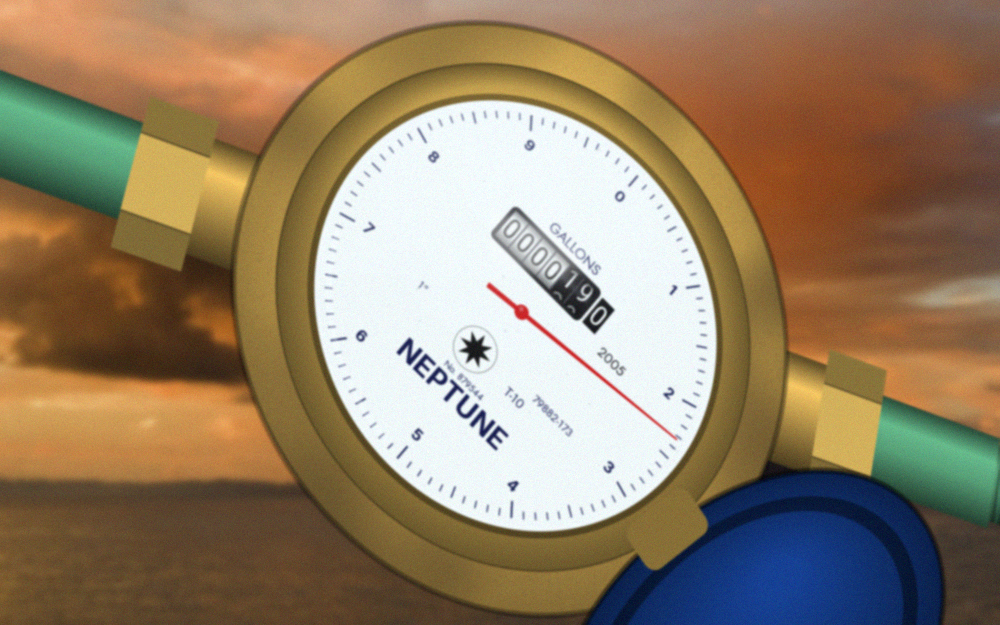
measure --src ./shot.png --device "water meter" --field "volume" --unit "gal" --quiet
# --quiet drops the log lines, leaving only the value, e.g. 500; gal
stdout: 192.3; gal
